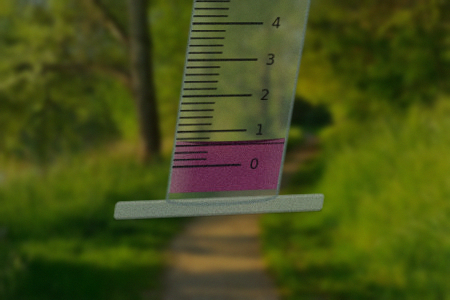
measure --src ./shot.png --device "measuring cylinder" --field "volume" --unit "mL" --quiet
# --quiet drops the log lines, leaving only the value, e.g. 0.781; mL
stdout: 0.6; mL
